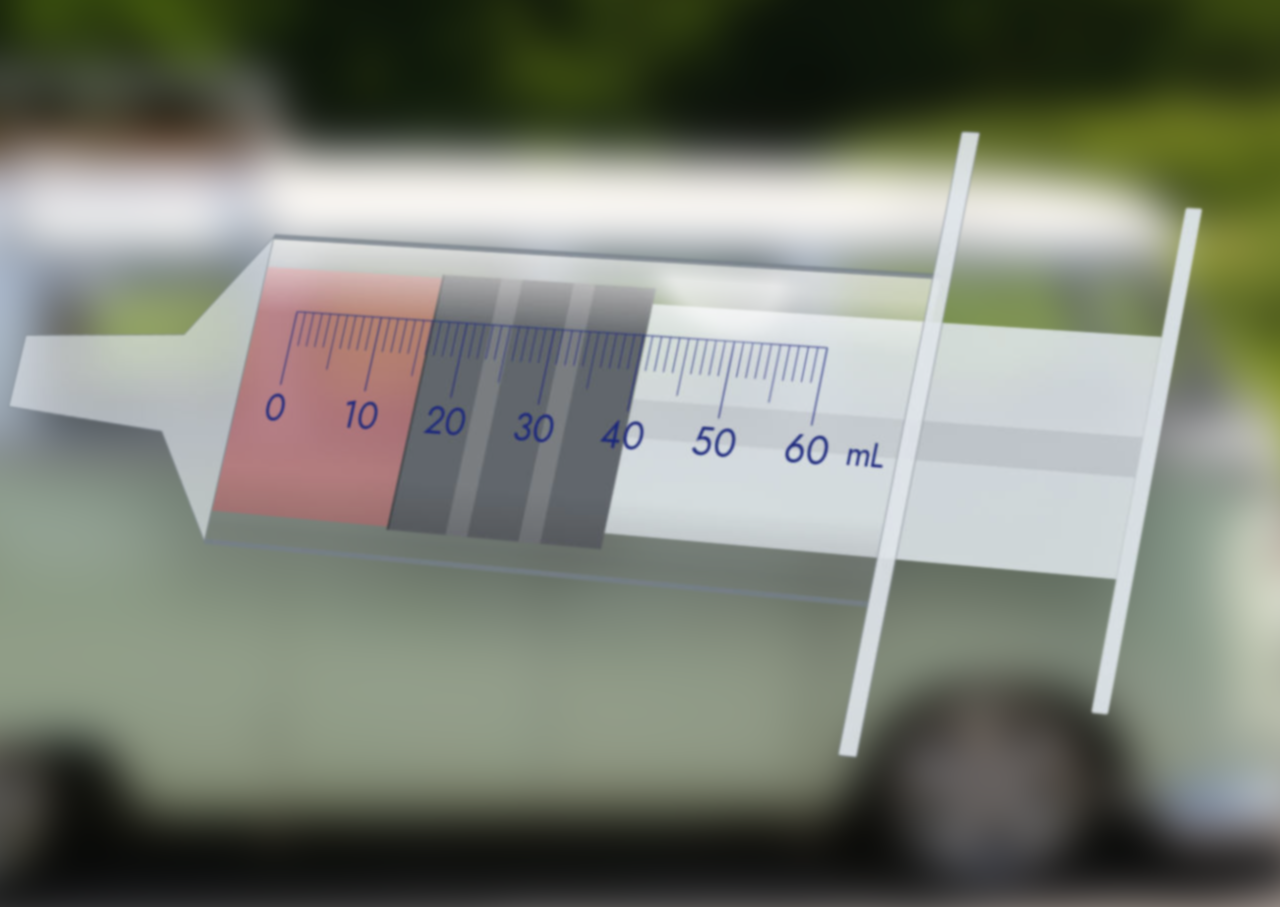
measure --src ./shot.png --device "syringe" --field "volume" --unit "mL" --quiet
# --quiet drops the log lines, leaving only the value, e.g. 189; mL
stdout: 16; mL
